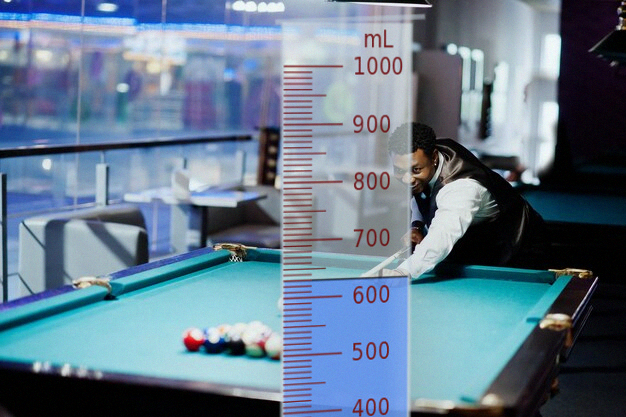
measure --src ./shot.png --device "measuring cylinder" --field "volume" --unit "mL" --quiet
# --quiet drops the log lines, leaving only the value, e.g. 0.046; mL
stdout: 630; mL
